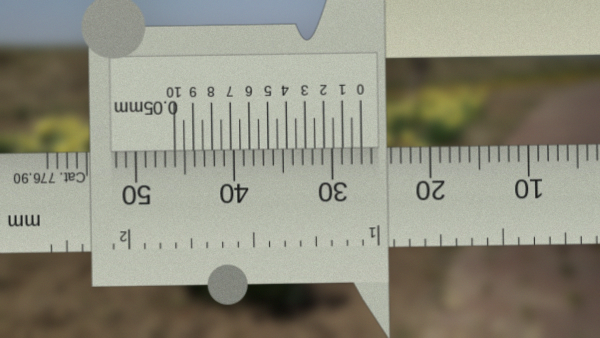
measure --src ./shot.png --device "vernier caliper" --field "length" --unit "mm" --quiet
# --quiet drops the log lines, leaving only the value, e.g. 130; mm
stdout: 27.0; mm
